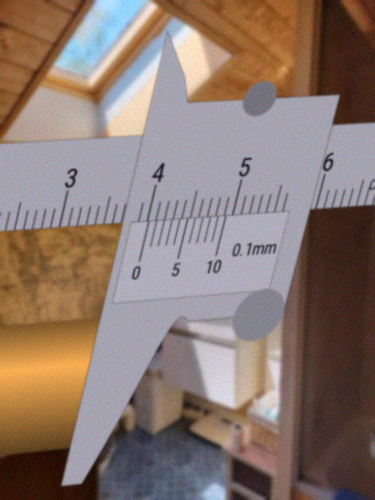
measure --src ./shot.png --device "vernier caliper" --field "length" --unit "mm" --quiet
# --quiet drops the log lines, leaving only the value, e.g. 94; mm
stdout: 40.2; mm
